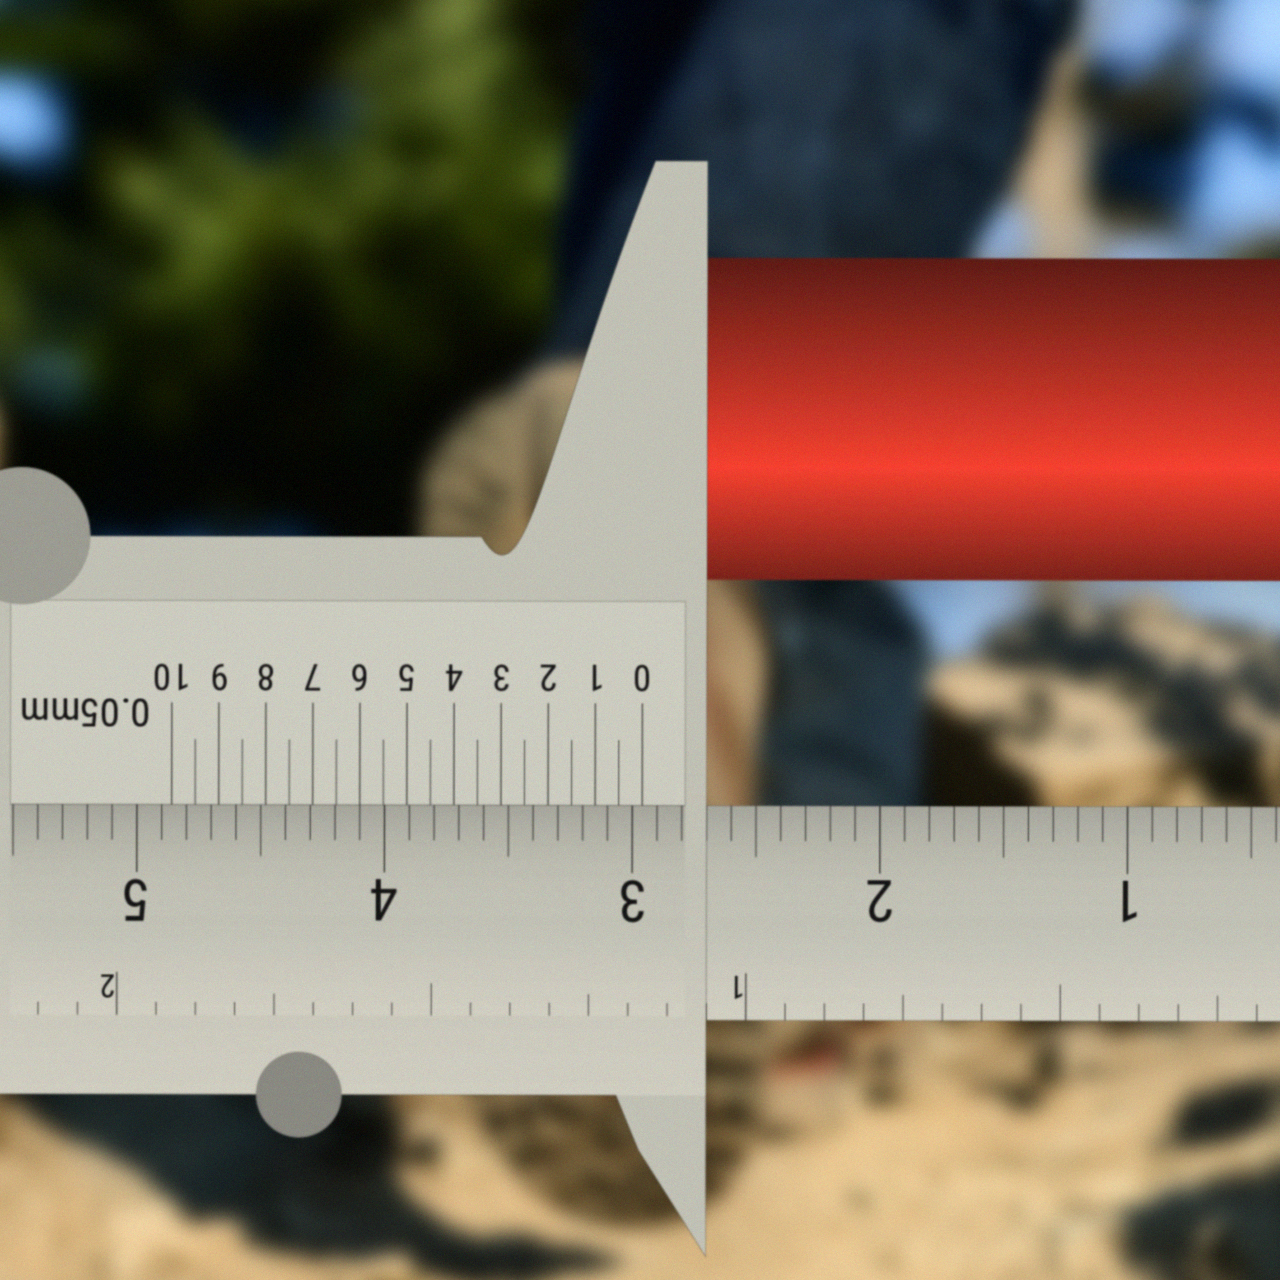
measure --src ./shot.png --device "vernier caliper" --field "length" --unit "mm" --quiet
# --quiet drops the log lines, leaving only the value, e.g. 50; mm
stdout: 29.6; mm
